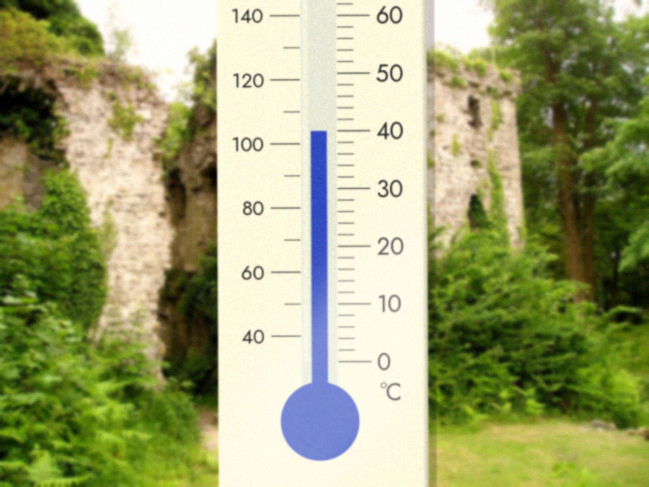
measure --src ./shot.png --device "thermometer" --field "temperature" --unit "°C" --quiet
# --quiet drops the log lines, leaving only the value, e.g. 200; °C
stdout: 40; °C
